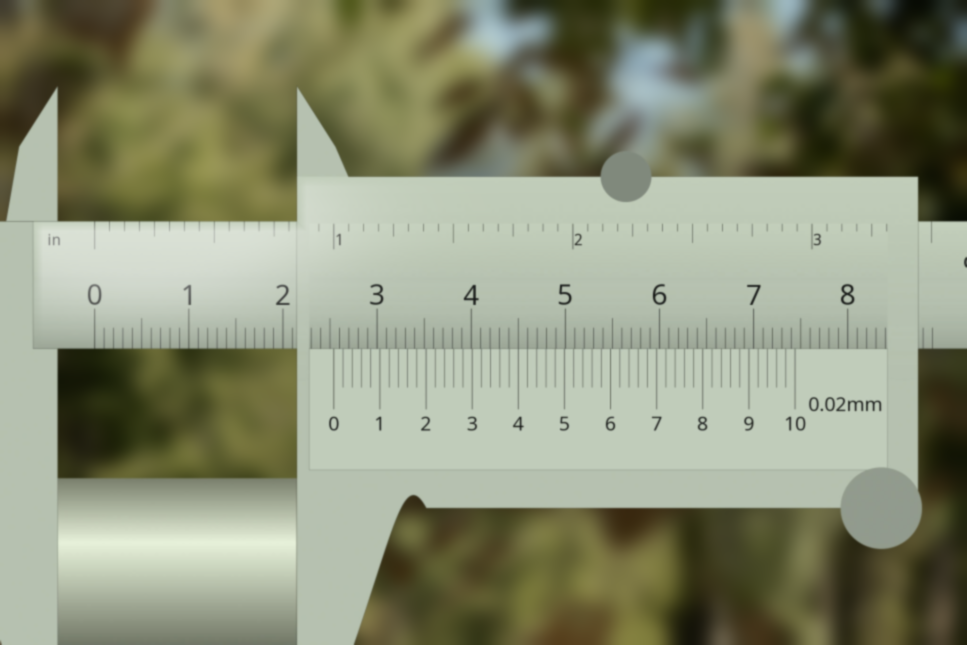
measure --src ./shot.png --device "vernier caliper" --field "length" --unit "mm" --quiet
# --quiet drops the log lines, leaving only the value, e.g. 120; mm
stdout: 25.4; mm
